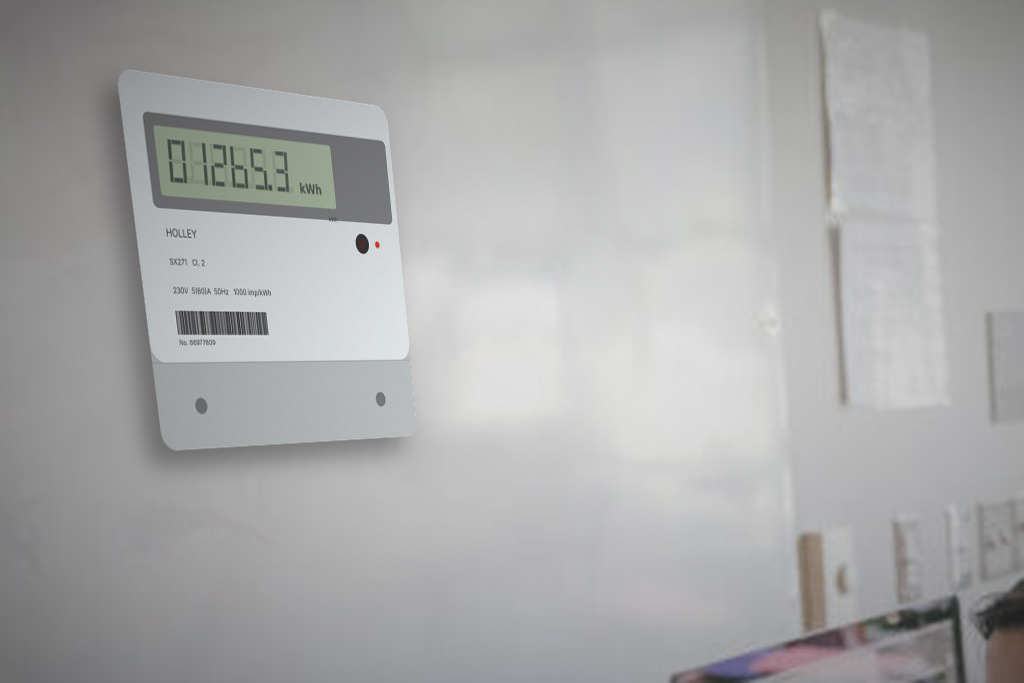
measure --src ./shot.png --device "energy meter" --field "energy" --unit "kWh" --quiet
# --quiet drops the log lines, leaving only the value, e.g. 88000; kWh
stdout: 1265.3; kWh
